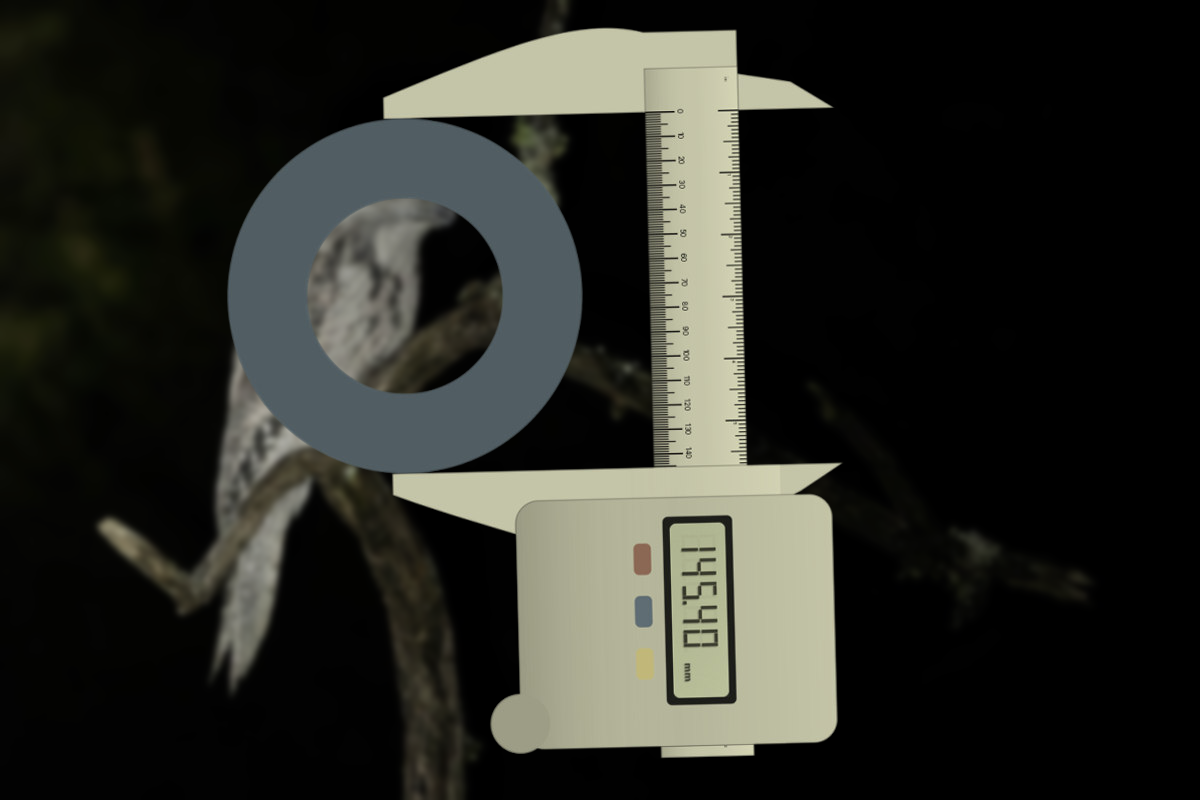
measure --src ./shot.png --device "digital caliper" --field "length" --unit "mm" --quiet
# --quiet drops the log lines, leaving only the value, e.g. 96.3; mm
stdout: 145.40; mm
